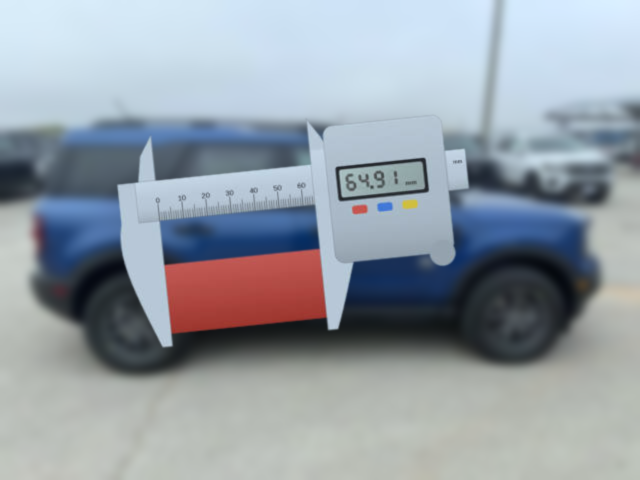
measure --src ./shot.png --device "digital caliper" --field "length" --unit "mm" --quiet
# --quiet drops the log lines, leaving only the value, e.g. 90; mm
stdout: 64.91; mm
